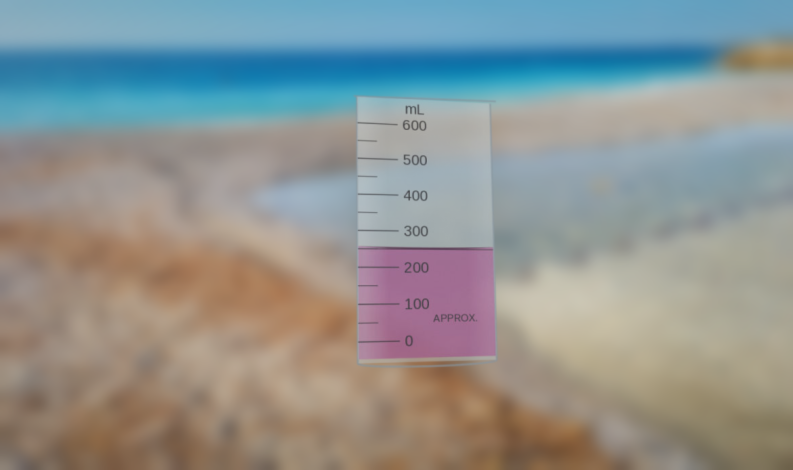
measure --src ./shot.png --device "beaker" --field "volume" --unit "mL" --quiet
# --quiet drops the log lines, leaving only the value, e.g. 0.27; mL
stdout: 250; mL
